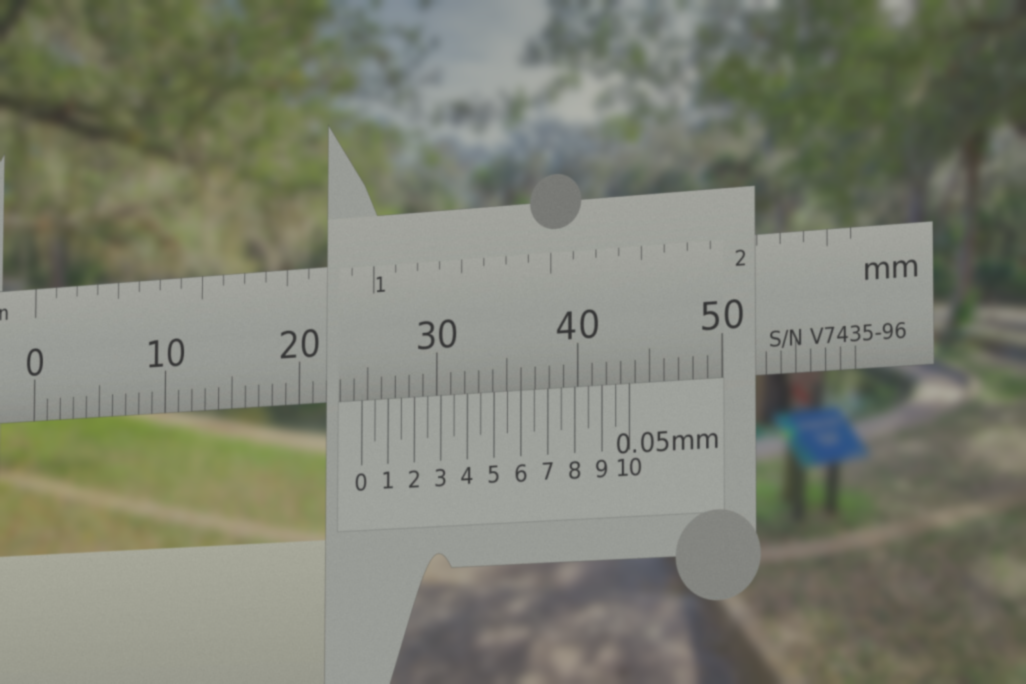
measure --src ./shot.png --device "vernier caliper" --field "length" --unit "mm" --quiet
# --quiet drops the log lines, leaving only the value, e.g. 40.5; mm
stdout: 24.6; mm
